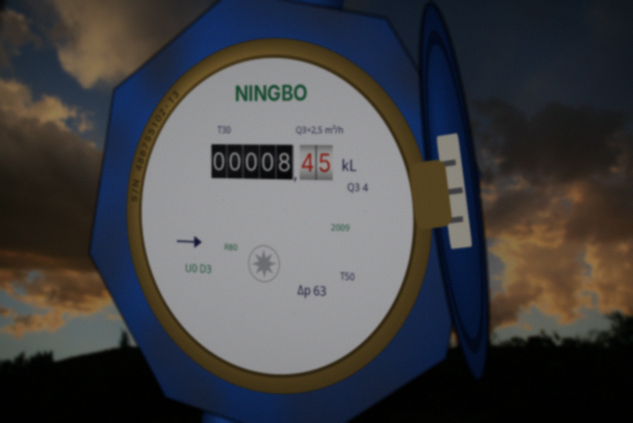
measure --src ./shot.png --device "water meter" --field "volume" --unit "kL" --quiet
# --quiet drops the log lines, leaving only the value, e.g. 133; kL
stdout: 8.45; kL
